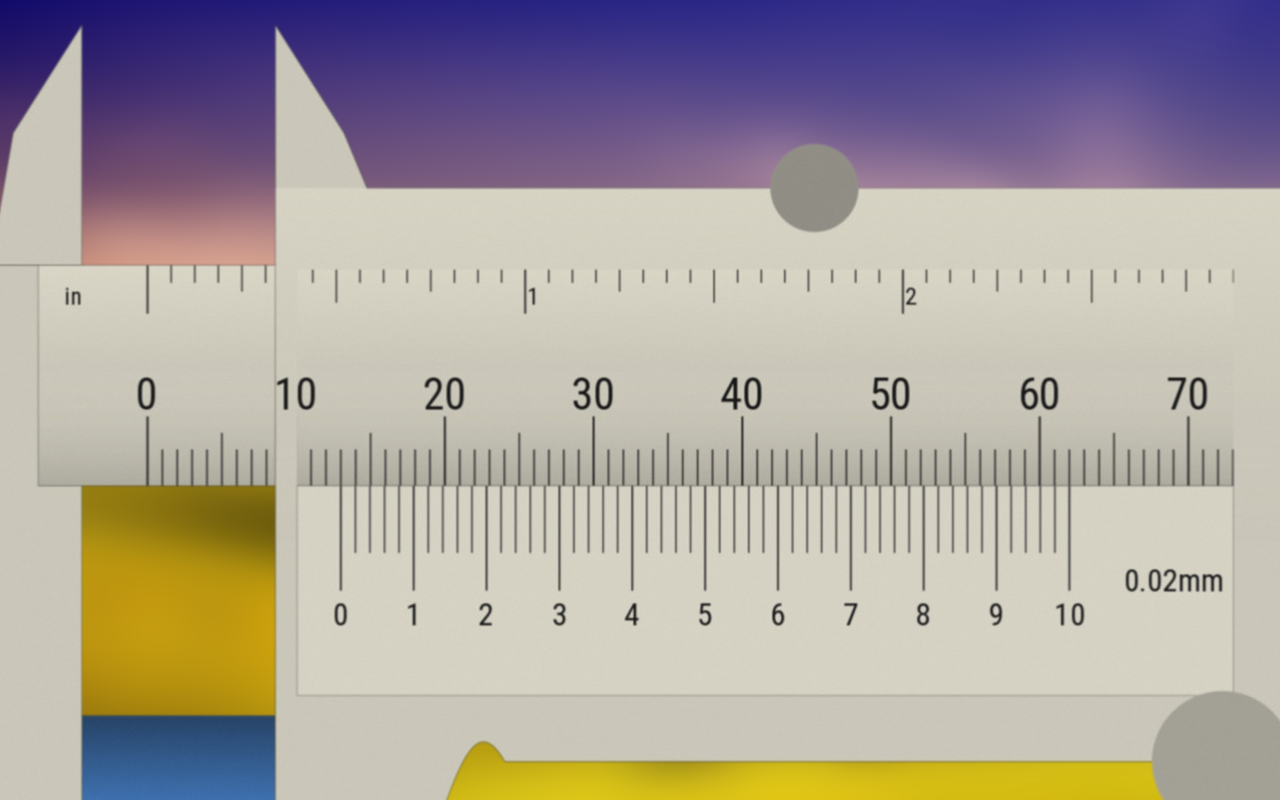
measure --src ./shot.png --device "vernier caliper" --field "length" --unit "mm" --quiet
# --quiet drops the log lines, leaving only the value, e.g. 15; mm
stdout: 13.0; mm
